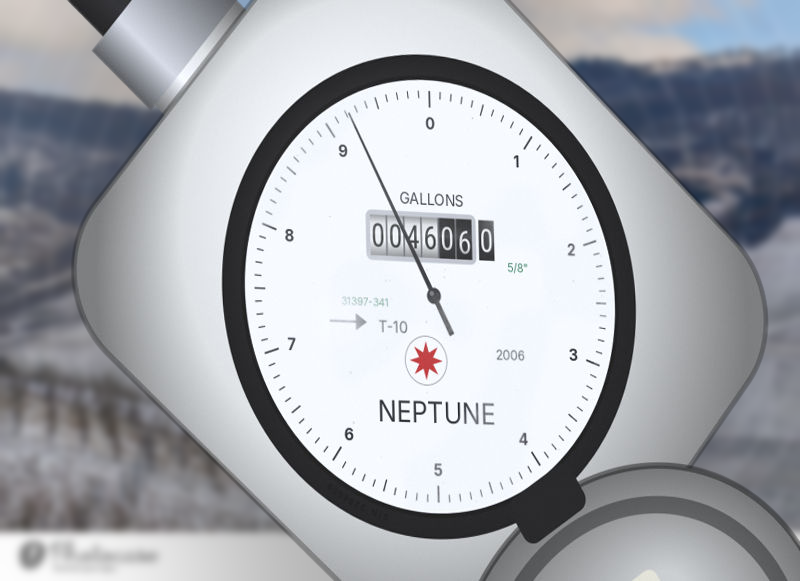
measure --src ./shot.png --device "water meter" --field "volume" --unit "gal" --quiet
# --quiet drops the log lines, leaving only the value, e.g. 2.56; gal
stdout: 46059.2; gal
